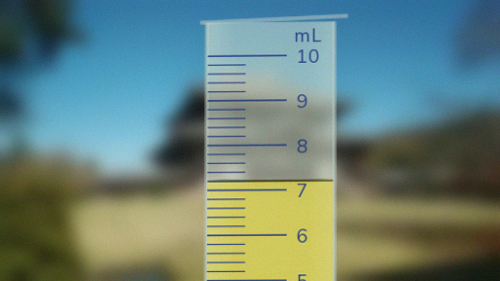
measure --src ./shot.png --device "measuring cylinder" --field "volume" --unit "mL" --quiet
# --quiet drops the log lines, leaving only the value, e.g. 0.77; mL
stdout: 7.2; mL
